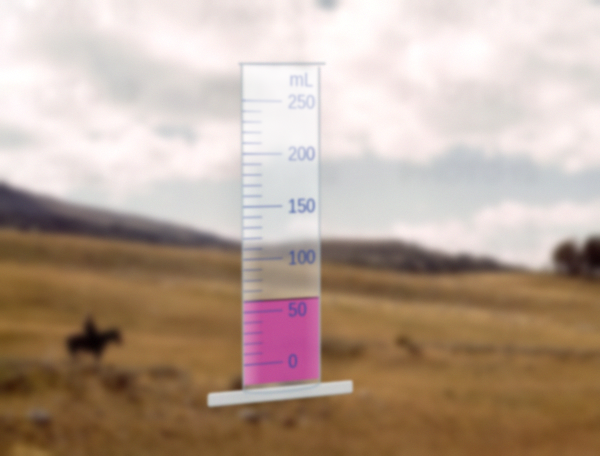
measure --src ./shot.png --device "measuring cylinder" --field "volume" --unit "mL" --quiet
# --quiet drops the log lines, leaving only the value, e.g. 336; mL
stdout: 60; mL
